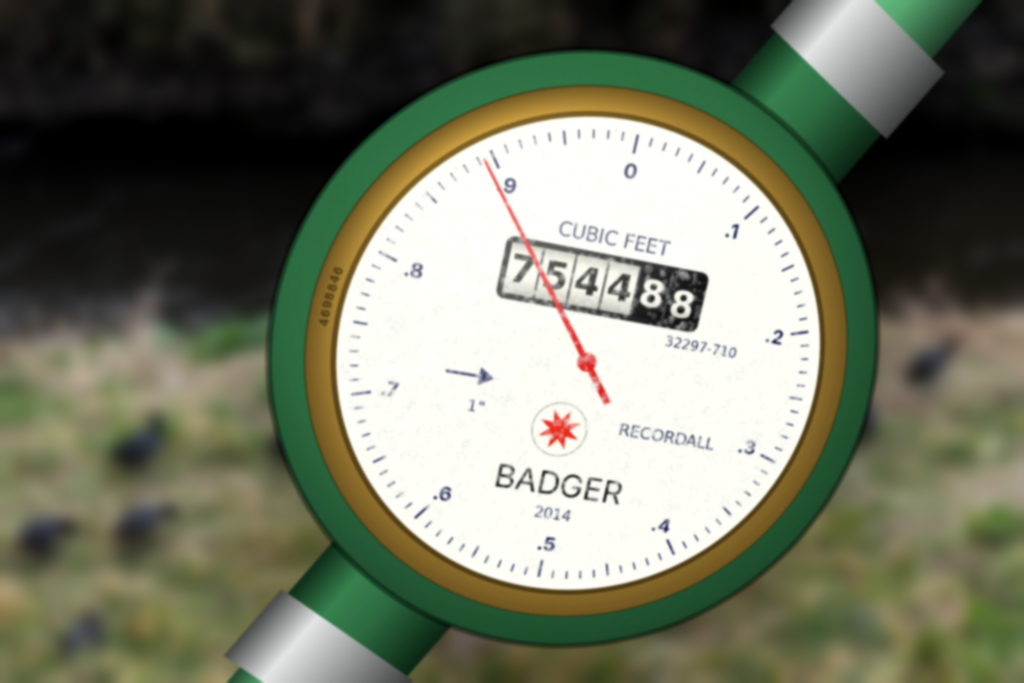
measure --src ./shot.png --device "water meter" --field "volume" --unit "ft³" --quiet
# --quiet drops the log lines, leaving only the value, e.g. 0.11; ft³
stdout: 754487.89; ft³
